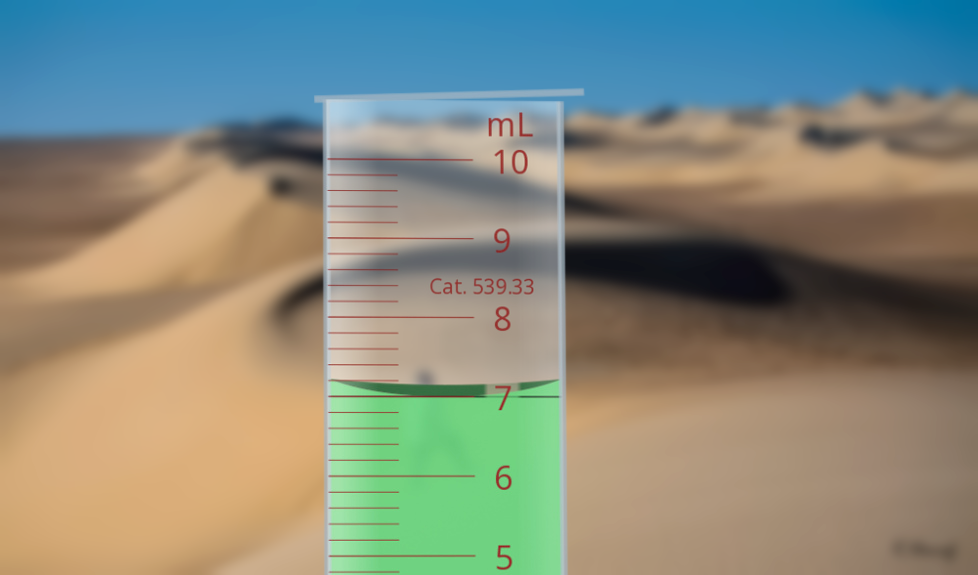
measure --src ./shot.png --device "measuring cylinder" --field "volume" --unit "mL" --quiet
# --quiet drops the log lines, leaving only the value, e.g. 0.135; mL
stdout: 7; mL
